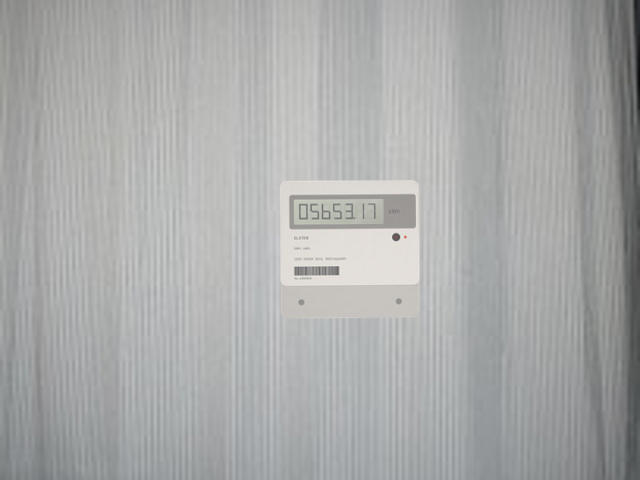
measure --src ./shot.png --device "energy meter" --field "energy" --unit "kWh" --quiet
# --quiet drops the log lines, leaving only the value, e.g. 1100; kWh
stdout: 5653.17; kWh
